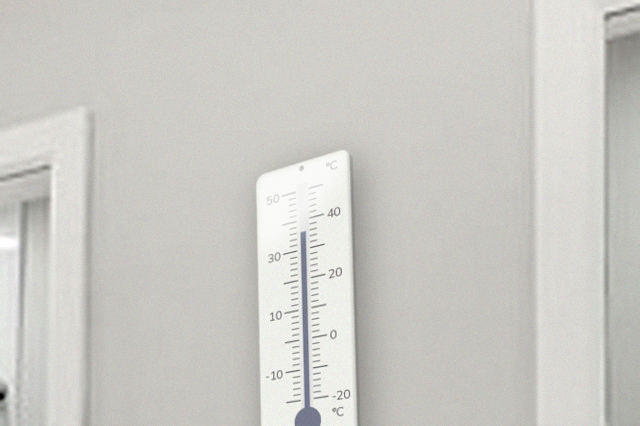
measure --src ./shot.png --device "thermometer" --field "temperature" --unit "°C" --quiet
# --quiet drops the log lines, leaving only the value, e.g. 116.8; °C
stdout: 36; °C
